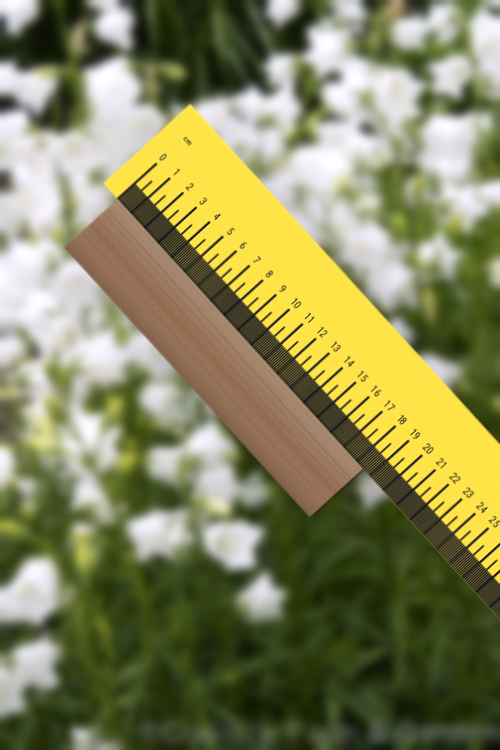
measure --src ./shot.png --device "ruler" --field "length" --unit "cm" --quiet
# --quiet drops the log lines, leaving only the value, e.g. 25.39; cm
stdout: 18.5; cm
